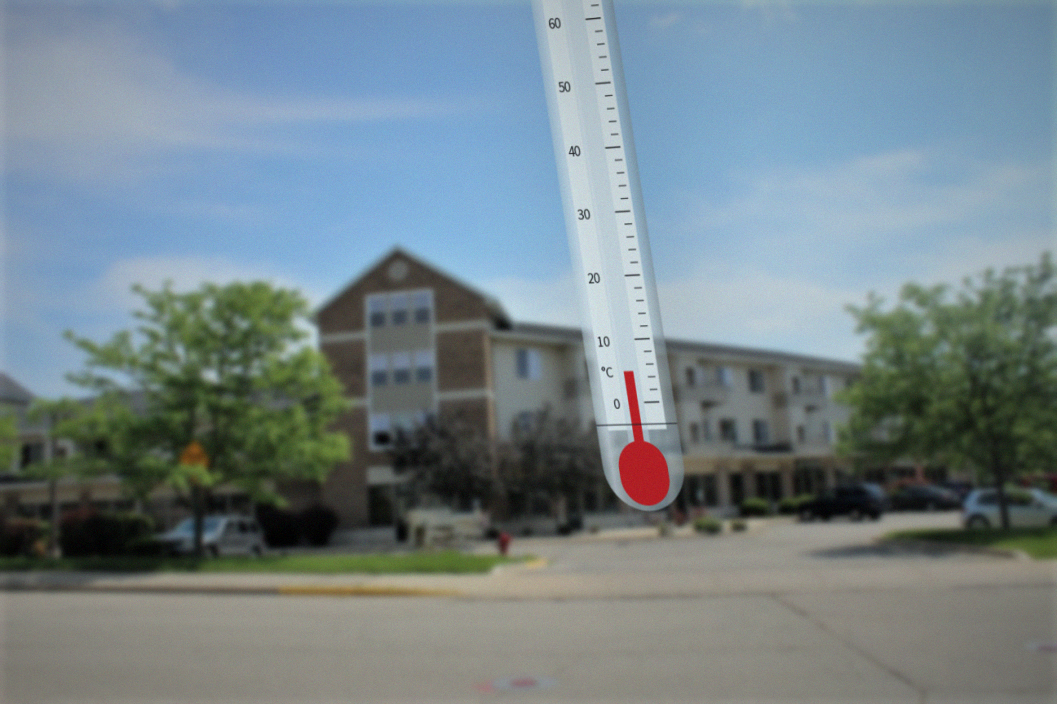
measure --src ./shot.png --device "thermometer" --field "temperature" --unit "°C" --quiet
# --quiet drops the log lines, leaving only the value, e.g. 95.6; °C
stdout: 5; °C
